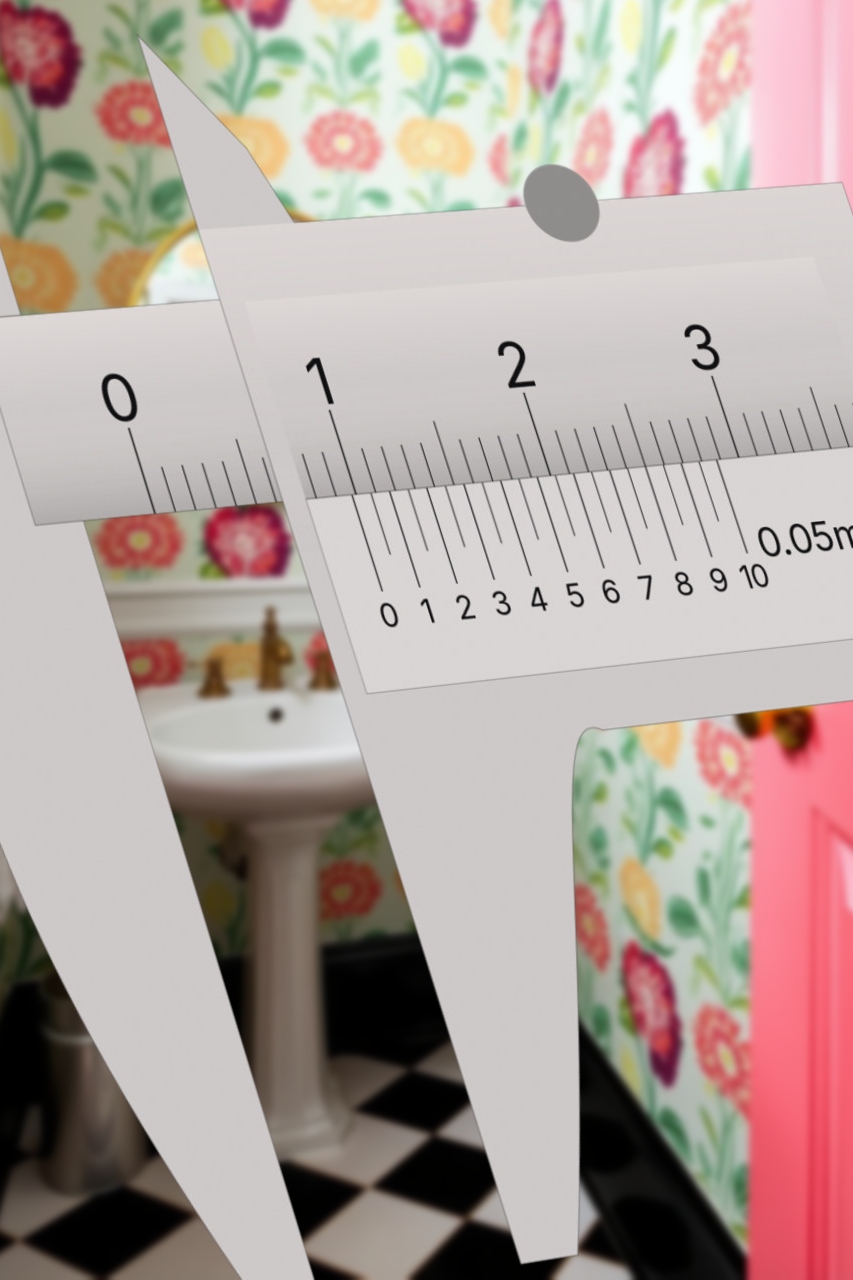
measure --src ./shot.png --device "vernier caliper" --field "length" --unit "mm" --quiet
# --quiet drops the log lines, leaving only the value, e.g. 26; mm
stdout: 9.8; mm
